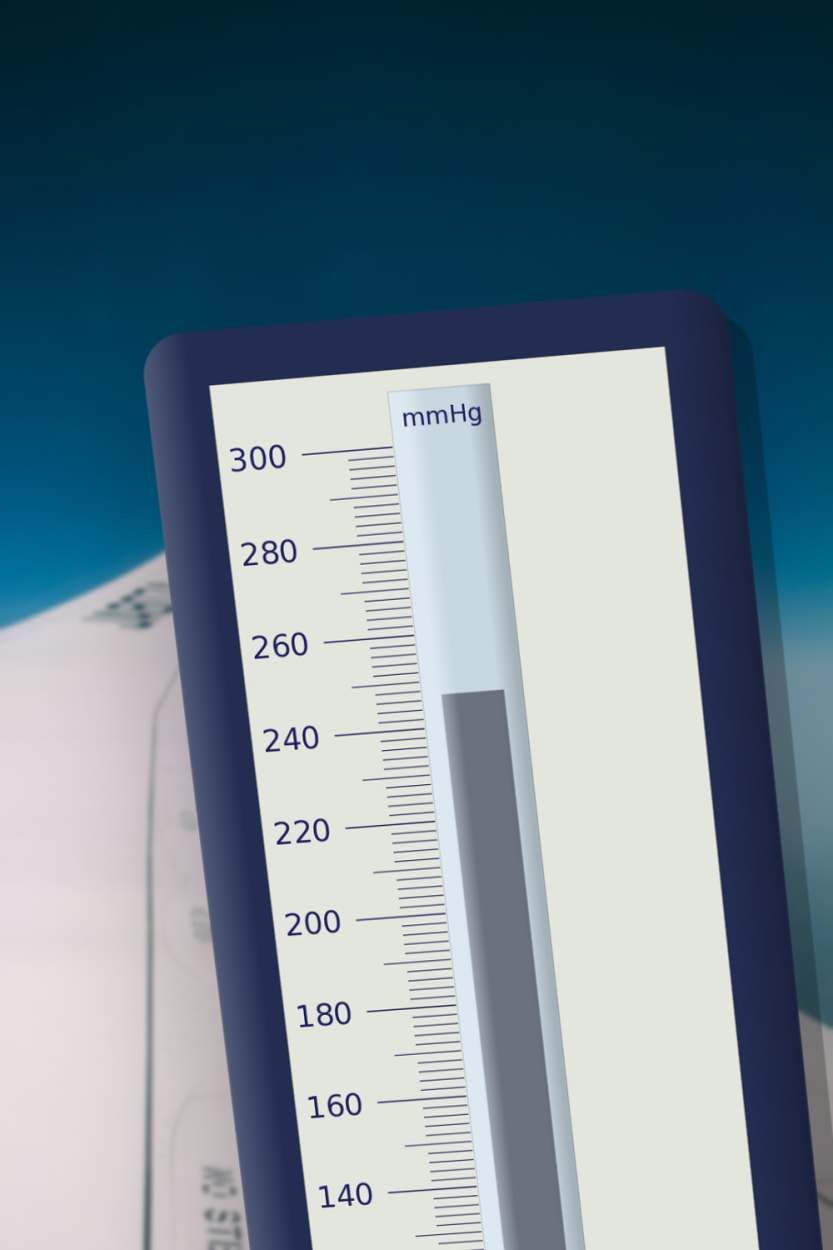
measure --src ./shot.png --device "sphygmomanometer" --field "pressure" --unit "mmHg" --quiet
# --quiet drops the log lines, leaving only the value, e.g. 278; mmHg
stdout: 247; mmHg
